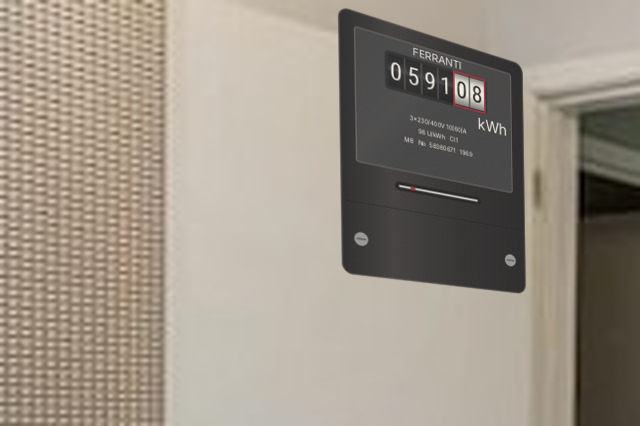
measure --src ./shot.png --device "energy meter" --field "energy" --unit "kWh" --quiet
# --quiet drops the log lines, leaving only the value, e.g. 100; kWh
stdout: 591.08; kWh
